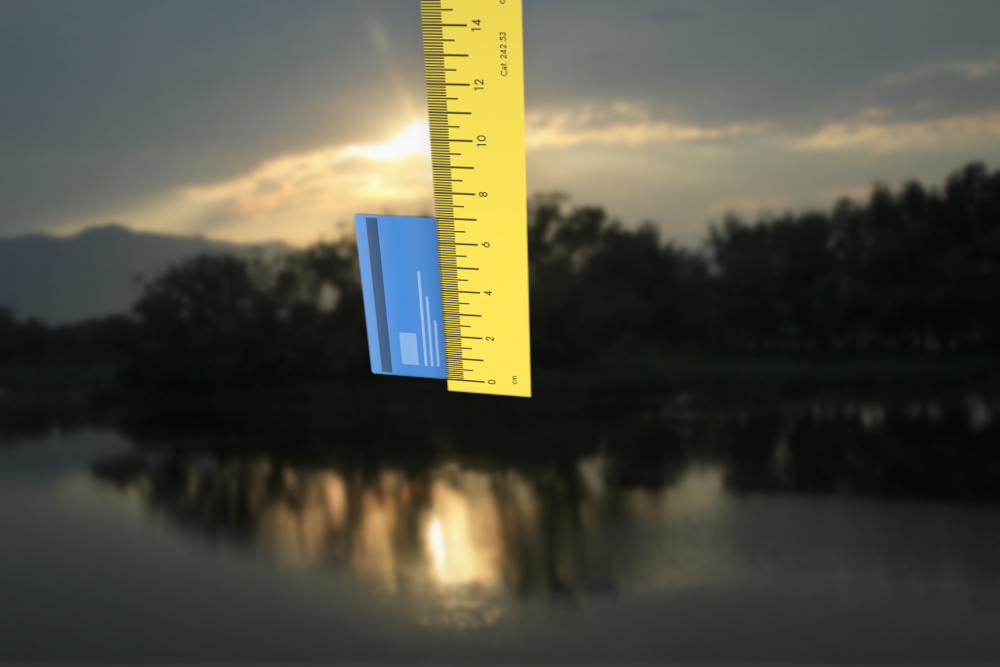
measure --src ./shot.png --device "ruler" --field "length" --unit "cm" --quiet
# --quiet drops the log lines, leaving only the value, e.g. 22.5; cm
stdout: 7; cm
